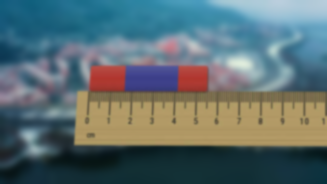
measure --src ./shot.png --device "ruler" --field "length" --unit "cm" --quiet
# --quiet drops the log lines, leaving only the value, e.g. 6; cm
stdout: 5.5; cm
